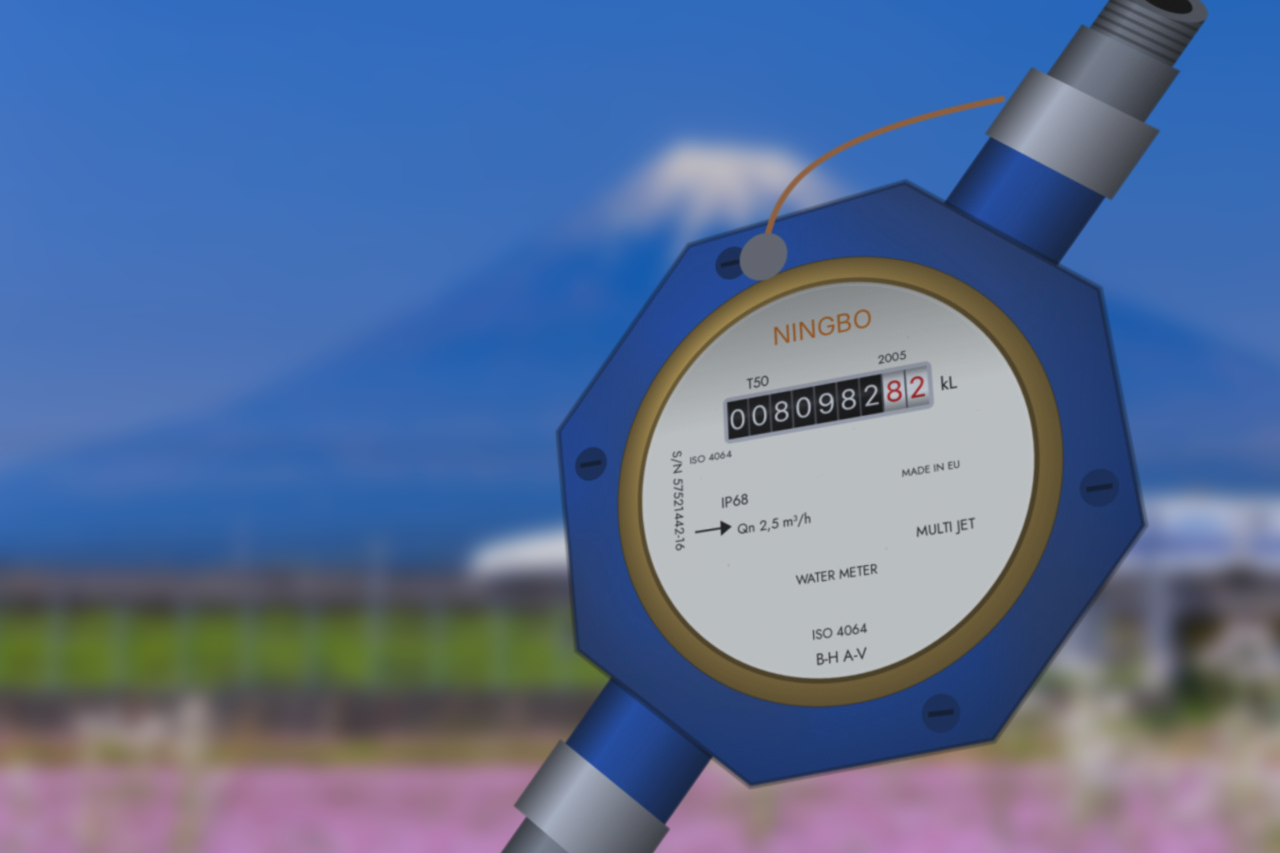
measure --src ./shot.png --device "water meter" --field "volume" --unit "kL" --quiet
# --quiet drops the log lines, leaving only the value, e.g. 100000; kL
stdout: 80982.82; kL
